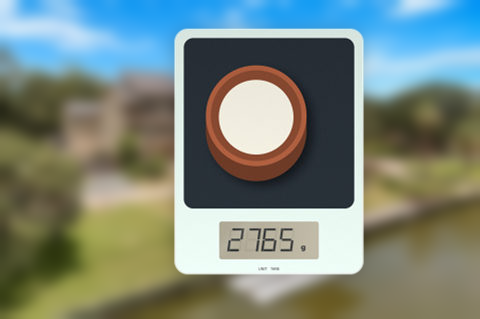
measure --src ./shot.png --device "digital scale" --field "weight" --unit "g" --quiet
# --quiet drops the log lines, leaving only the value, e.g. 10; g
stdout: 2765; g
